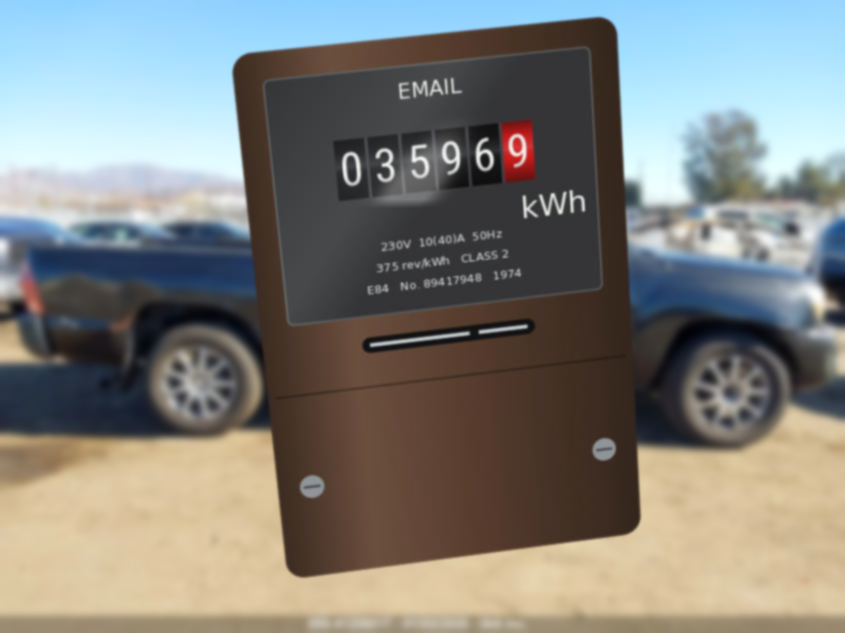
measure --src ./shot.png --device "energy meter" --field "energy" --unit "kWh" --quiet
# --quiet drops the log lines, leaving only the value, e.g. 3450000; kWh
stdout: 3596.9; kWh
